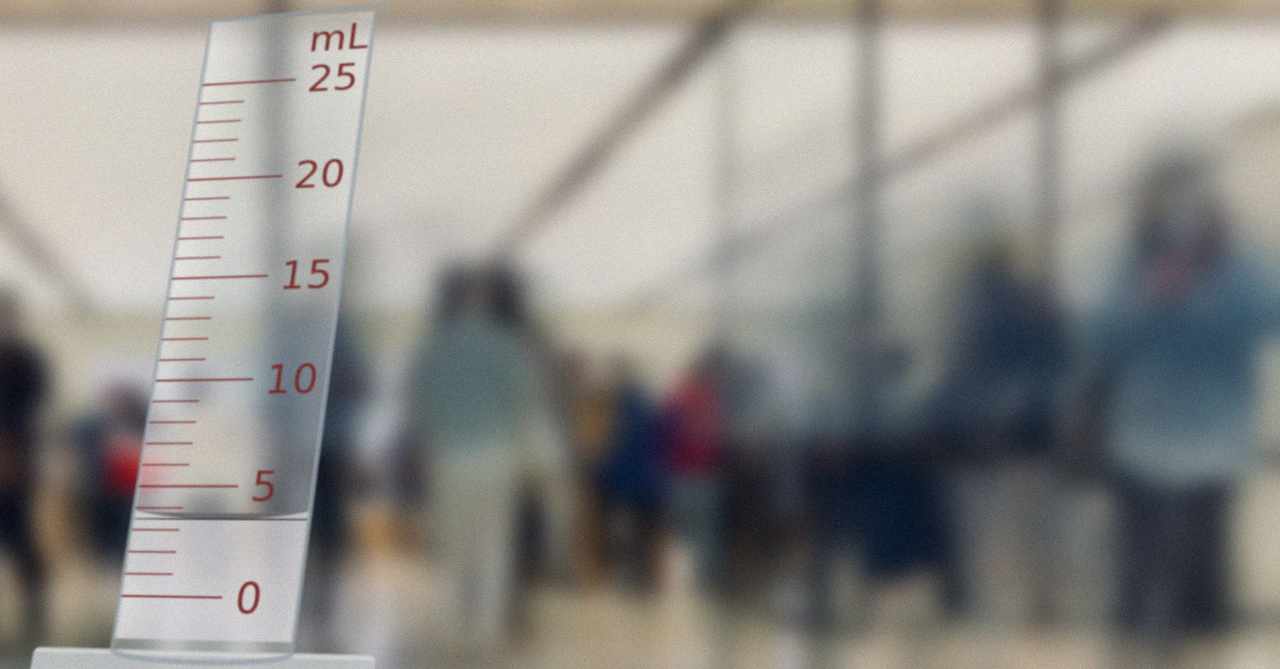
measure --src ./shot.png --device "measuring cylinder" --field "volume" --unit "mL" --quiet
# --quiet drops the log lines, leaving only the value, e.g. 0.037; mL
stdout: 3.5; mL
